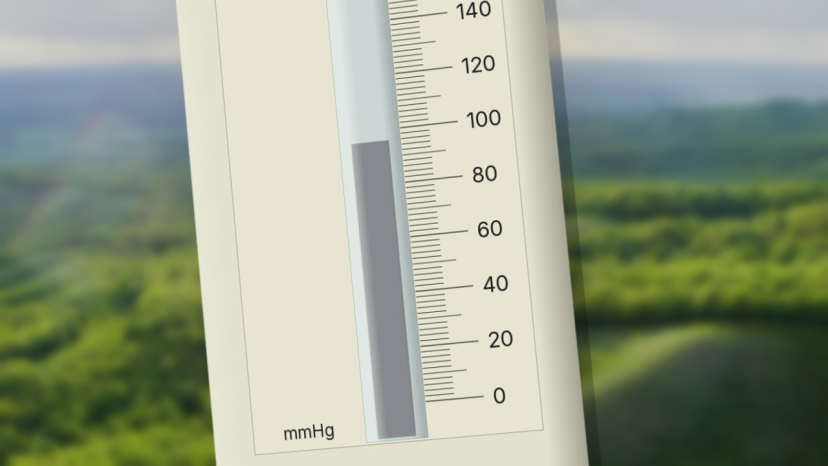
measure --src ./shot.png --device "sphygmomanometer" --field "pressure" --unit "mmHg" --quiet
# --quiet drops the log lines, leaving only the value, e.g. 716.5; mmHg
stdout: 96; mmHg
